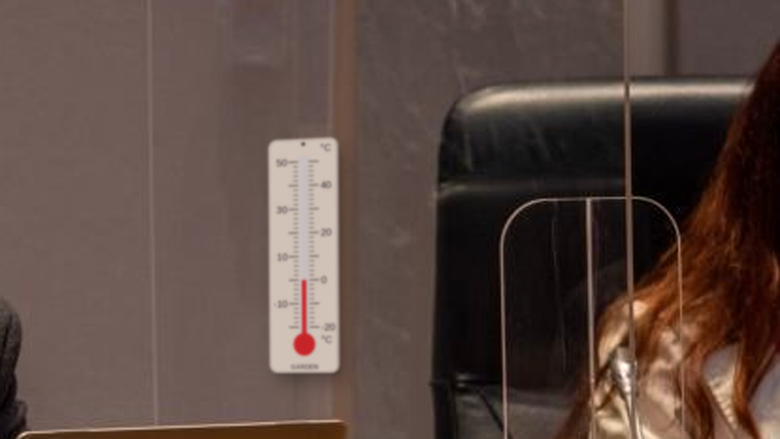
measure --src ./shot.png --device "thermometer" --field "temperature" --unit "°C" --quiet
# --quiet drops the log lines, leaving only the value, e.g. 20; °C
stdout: 0; °C
